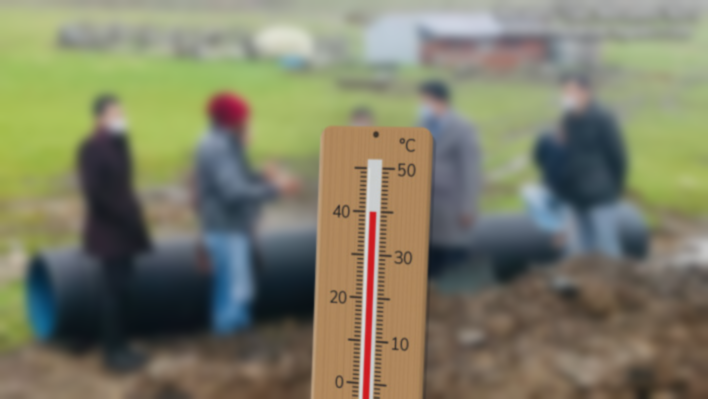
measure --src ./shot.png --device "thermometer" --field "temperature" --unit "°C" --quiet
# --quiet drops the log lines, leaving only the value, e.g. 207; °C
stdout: 40; °C
